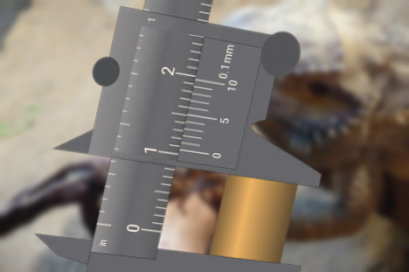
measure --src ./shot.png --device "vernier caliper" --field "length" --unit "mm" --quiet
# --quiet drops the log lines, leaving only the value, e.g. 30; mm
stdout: 10.6; mm
